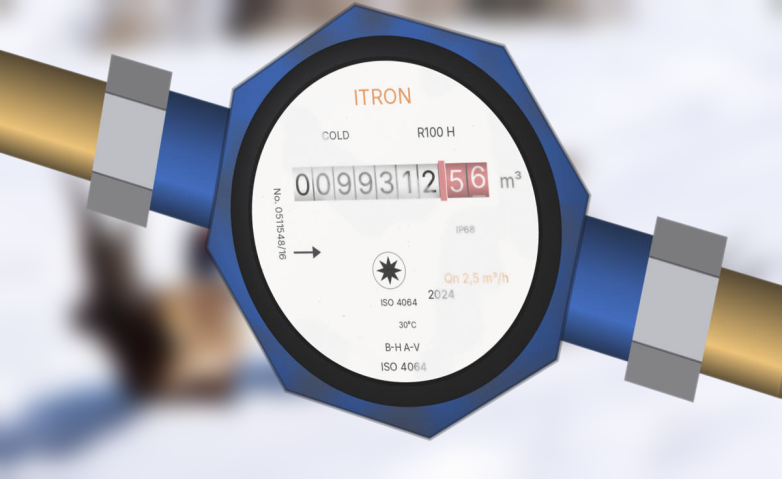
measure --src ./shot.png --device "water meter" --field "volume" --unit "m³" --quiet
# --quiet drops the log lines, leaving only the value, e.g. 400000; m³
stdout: 99312.56; m³
